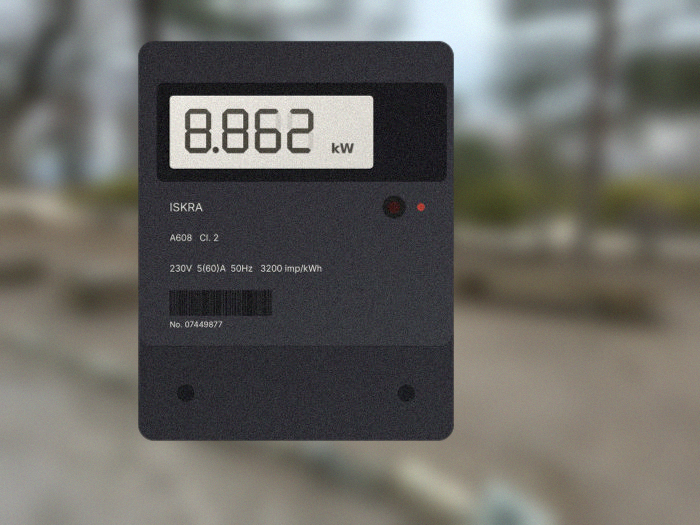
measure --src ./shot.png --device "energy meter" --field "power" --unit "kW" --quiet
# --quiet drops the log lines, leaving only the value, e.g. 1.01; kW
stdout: 8.862; kW
